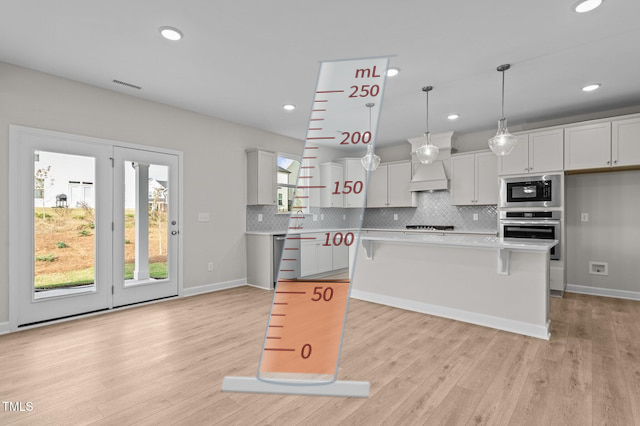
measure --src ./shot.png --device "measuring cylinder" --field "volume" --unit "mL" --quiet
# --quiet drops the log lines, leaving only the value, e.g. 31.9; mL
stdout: 60; mL
